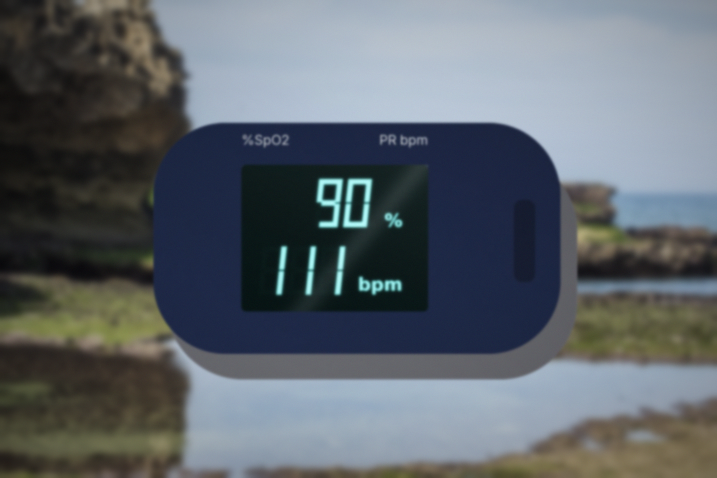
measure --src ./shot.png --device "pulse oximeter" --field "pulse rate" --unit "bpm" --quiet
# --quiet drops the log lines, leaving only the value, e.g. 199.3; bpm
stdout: 111; bpm
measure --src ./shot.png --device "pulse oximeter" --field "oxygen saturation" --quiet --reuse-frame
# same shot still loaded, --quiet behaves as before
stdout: 90; %
